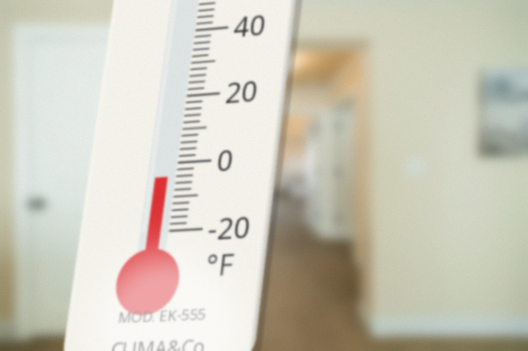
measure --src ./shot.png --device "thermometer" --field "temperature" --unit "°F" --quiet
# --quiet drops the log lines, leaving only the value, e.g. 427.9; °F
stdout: -4; °F
